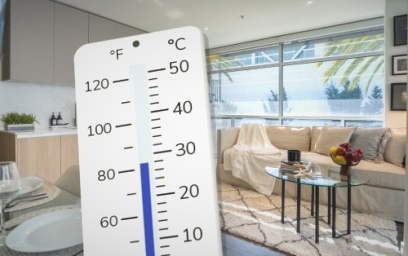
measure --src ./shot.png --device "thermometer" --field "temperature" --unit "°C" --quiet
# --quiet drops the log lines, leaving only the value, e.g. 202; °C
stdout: 28; °C
